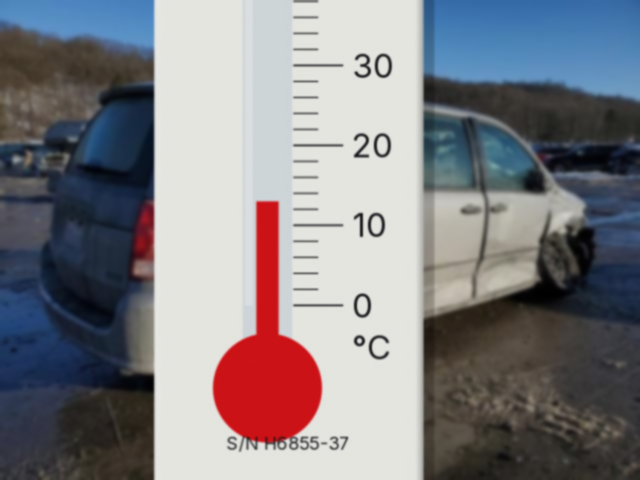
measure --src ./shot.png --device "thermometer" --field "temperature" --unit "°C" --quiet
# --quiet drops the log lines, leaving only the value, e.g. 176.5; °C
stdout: 13; °C
